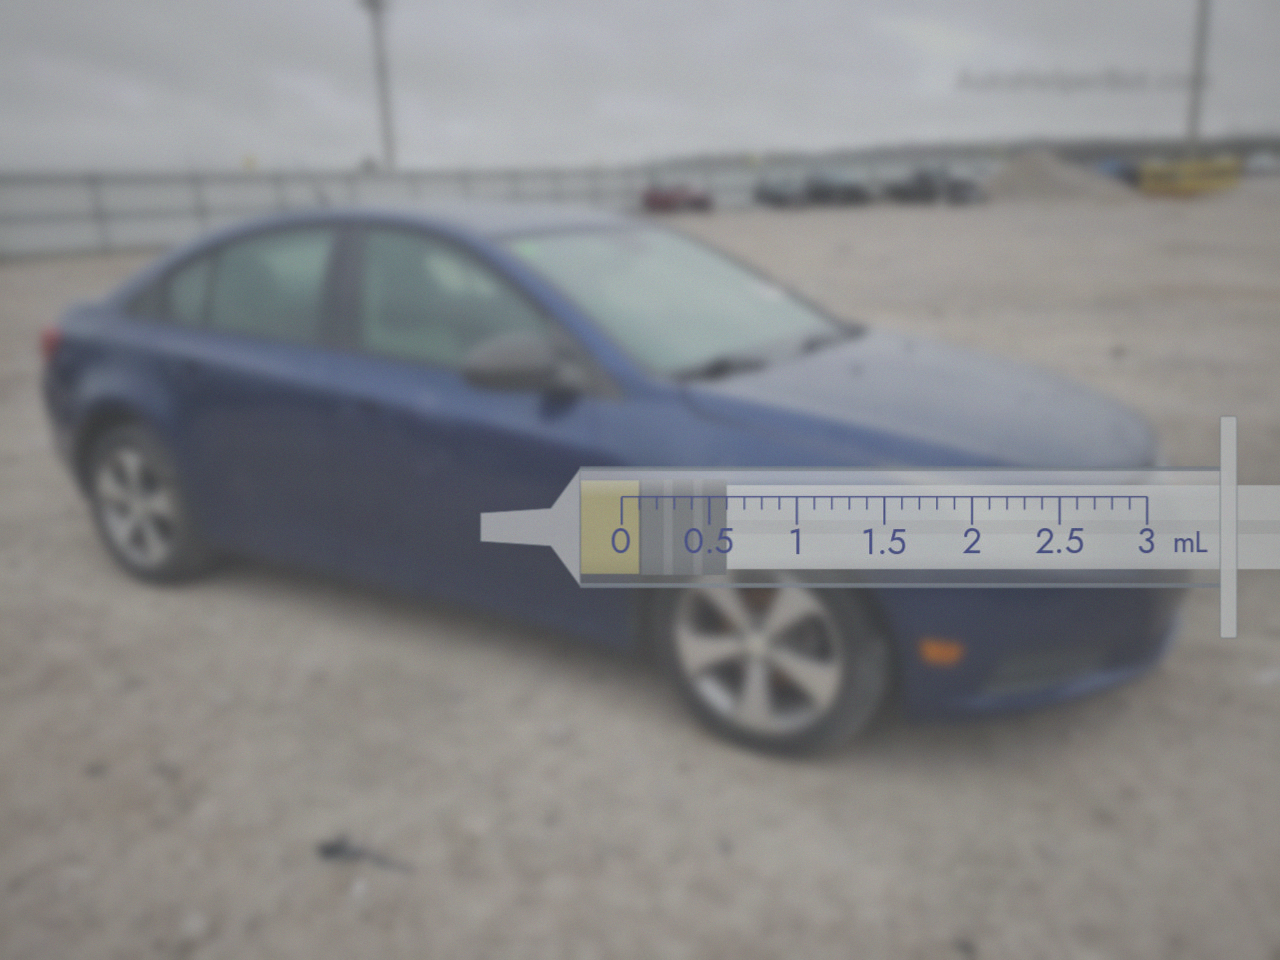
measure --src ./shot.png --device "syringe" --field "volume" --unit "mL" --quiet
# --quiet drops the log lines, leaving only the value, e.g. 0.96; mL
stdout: 0.1; mL
